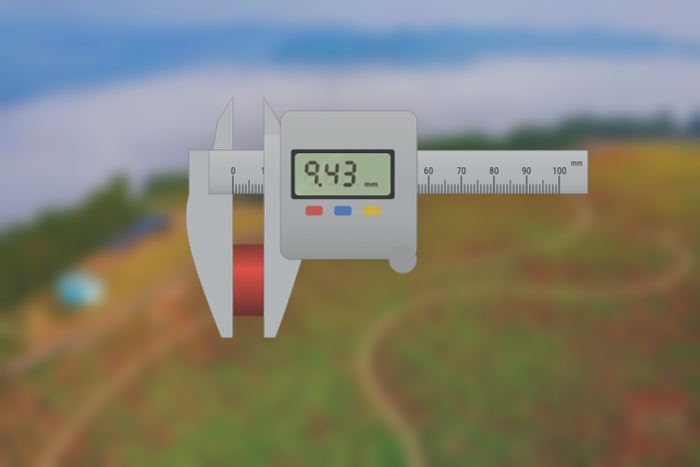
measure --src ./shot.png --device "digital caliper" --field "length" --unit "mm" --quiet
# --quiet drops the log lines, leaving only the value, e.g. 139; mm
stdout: 9.43; mm
